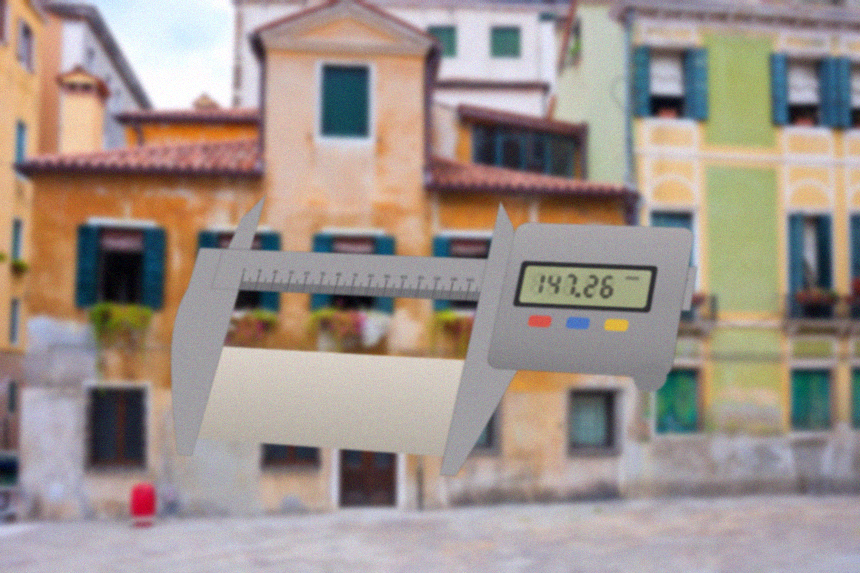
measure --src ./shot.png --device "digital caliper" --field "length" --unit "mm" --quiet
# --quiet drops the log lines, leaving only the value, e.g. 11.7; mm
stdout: 147.26; mm
